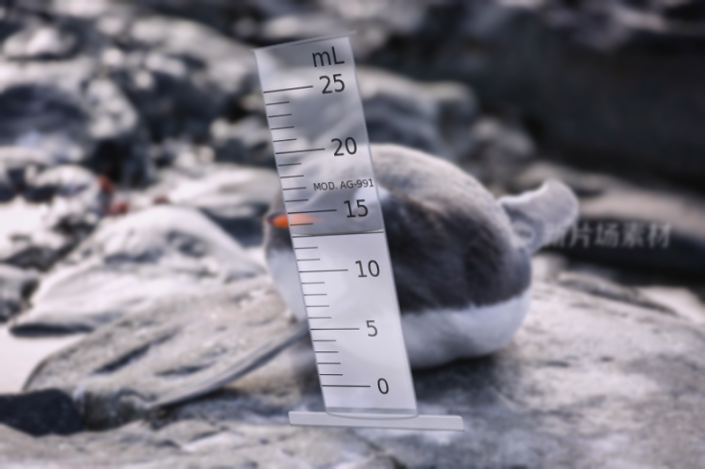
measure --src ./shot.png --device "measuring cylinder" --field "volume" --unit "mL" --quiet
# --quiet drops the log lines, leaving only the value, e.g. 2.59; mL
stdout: 13; mL
